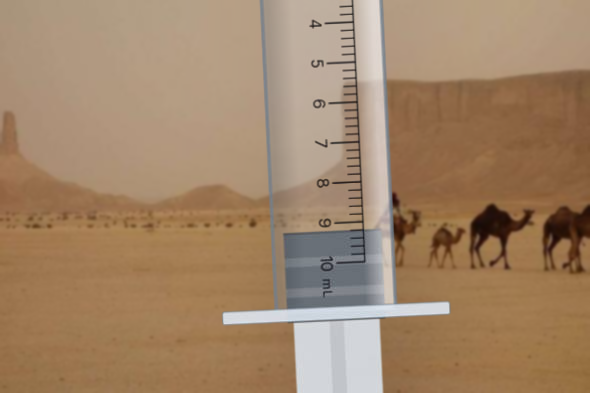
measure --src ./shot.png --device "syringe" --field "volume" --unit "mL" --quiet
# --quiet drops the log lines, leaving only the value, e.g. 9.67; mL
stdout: 9.2; mL
